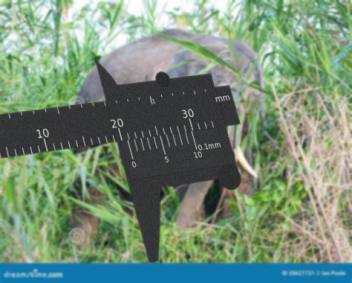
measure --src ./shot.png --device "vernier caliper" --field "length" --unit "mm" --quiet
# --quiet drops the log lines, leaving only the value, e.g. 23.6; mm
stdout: 20.8; mm
